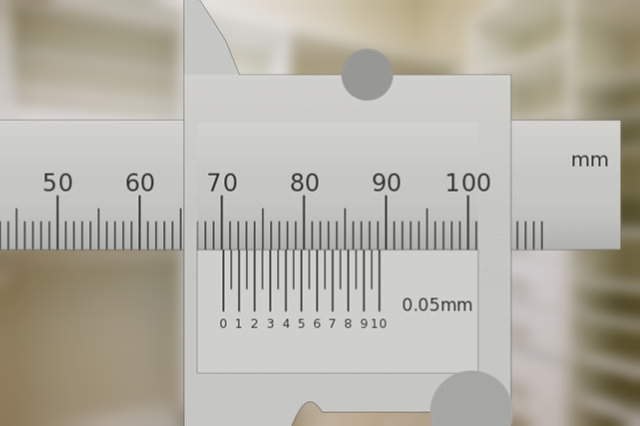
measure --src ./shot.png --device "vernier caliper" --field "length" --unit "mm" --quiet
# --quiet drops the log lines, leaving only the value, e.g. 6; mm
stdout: 70.2; mm
